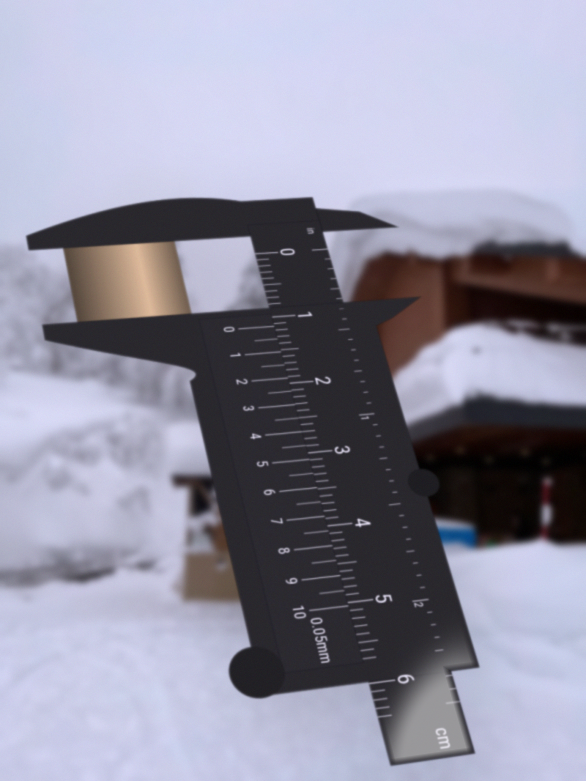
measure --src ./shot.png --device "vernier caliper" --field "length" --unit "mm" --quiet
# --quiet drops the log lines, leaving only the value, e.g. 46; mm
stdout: 11.4; mm
